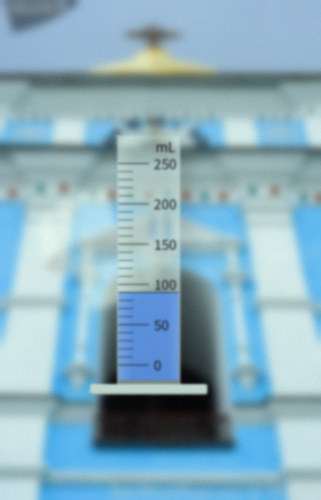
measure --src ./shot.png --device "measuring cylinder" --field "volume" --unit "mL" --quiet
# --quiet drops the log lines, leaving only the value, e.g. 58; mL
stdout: 90; mL
